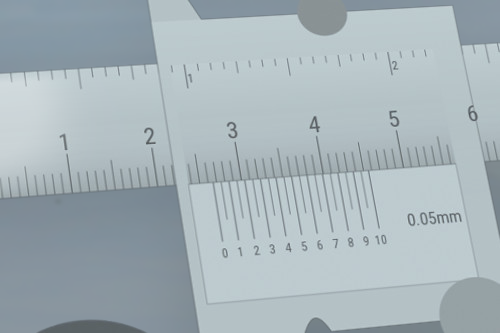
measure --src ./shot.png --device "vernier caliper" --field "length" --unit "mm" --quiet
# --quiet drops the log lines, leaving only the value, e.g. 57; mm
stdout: 26.6; mm
